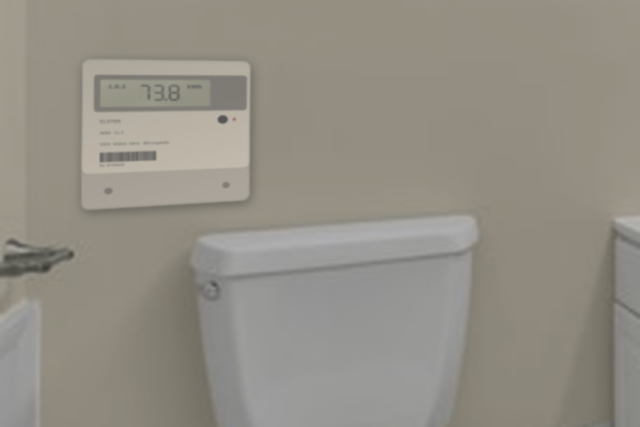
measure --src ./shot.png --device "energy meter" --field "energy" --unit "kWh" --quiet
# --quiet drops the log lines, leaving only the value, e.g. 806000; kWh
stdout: 73.8; kWh
